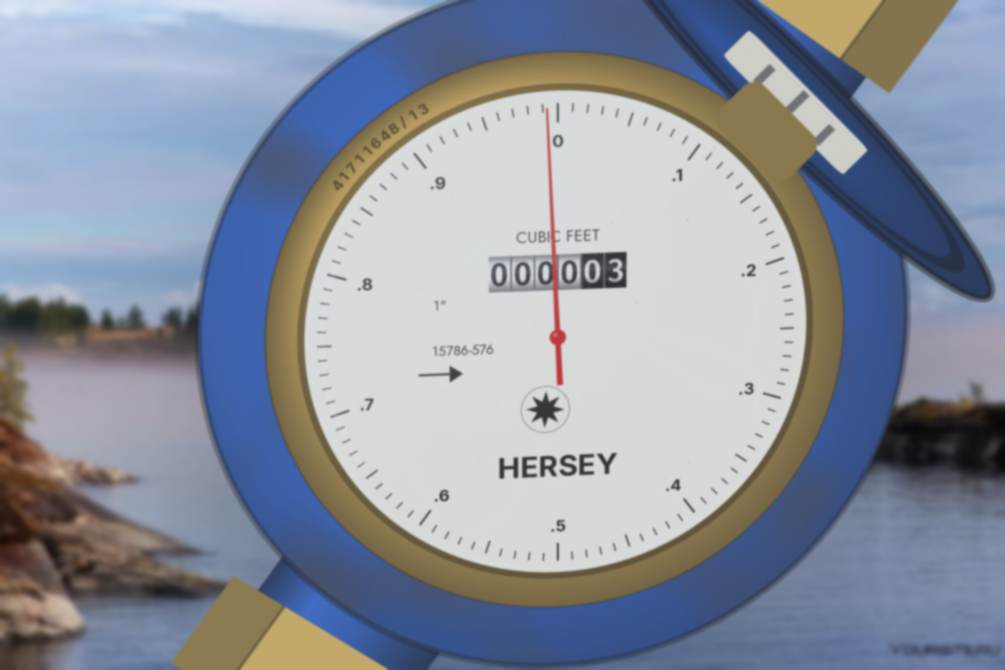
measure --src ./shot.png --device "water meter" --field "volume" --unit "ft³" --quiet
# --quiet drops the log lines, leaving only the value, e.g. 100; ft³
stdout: 2.99; ft³
